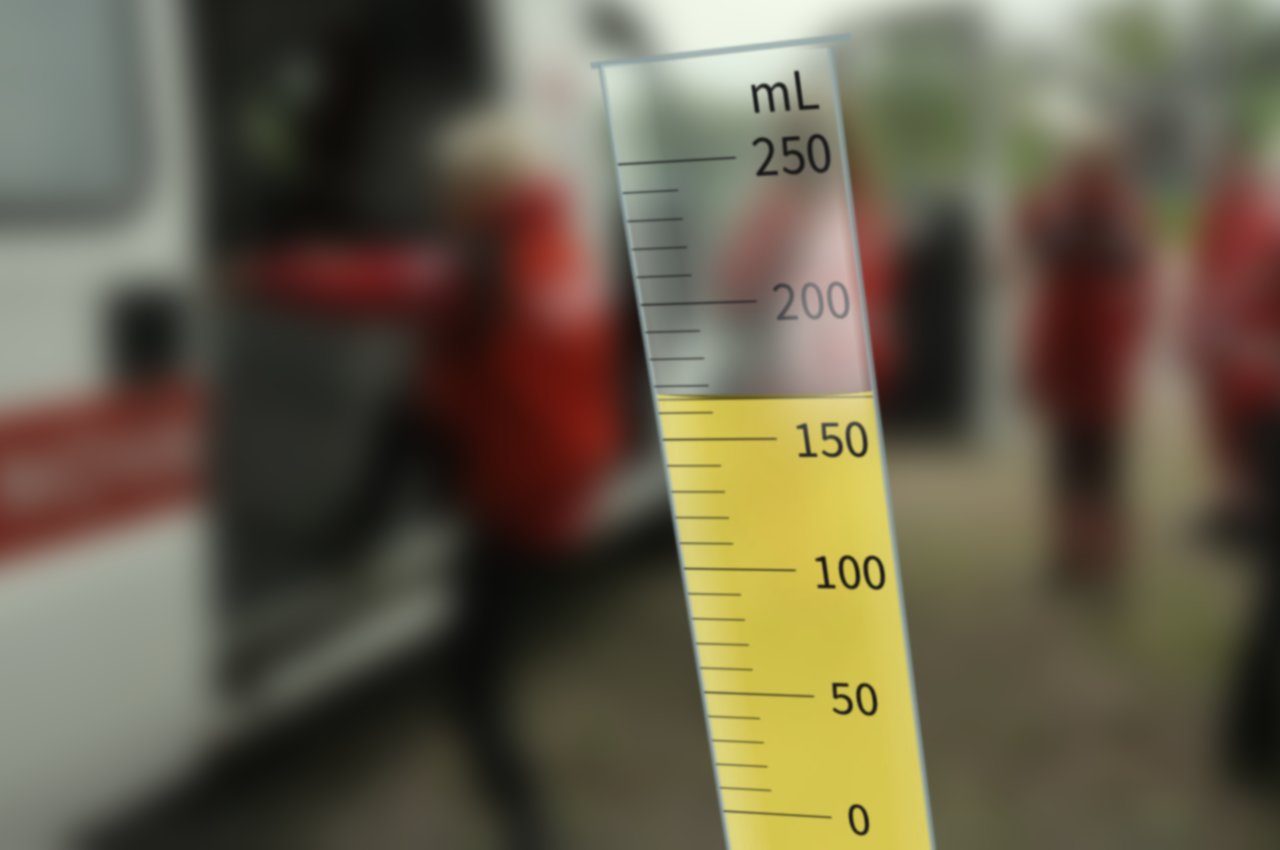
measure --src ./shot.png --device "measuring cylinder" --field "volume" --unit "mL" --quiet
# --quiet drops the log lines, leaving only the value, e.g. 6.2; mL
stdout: 165; mL
